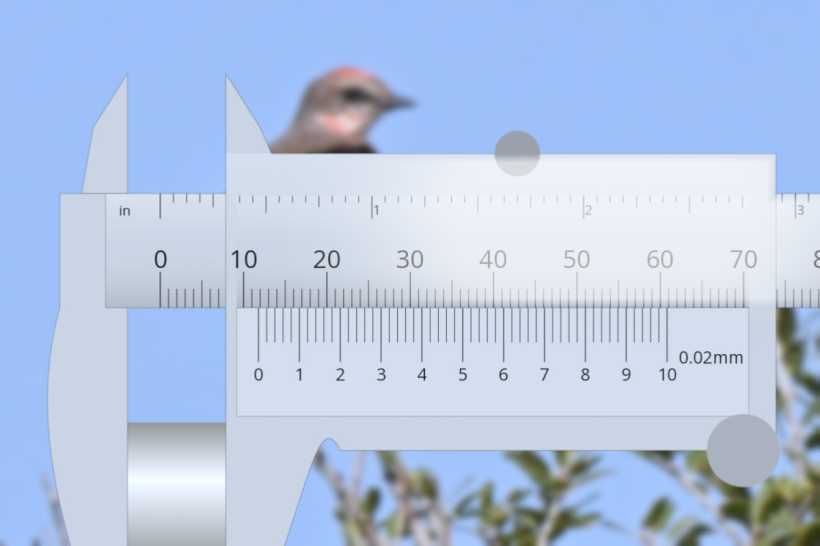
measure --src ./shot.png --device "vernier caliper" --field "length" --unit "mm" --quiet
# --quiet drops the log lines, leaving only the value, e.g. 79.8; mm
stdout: 11.8; mm
